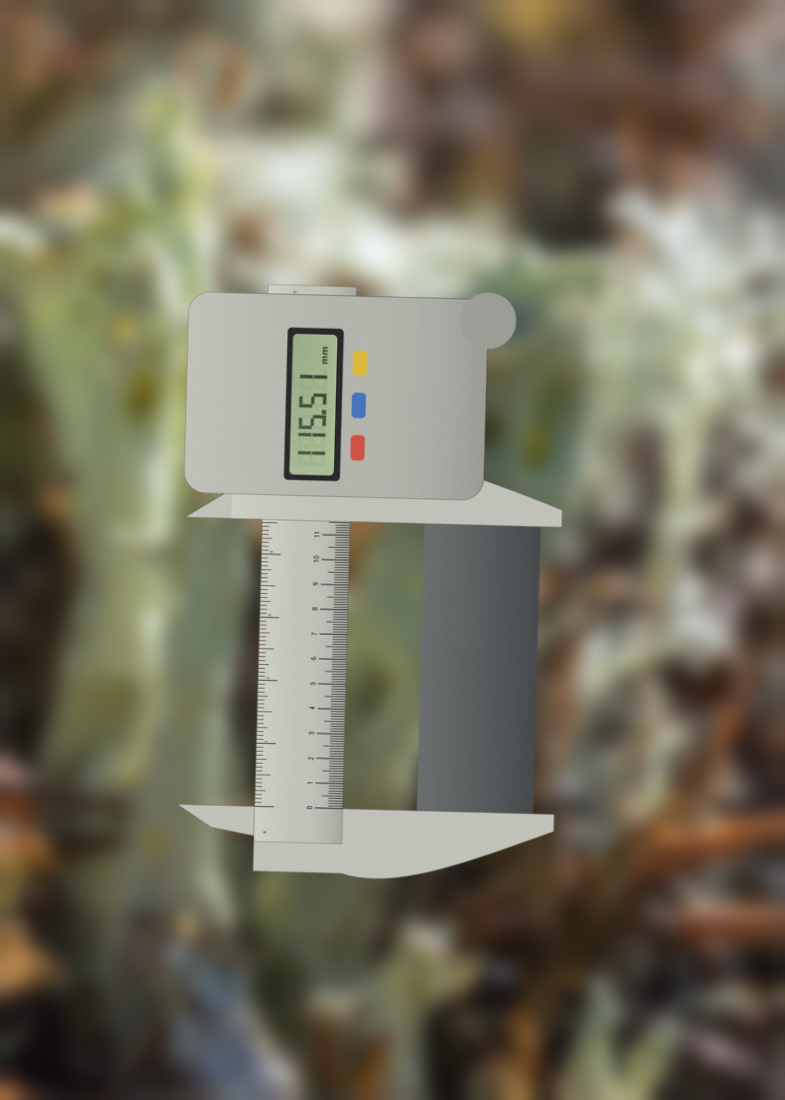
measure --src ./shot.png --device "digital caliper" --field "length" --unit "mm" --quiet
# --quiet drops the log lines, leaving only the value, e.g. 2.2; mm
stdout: 115.51; mm
